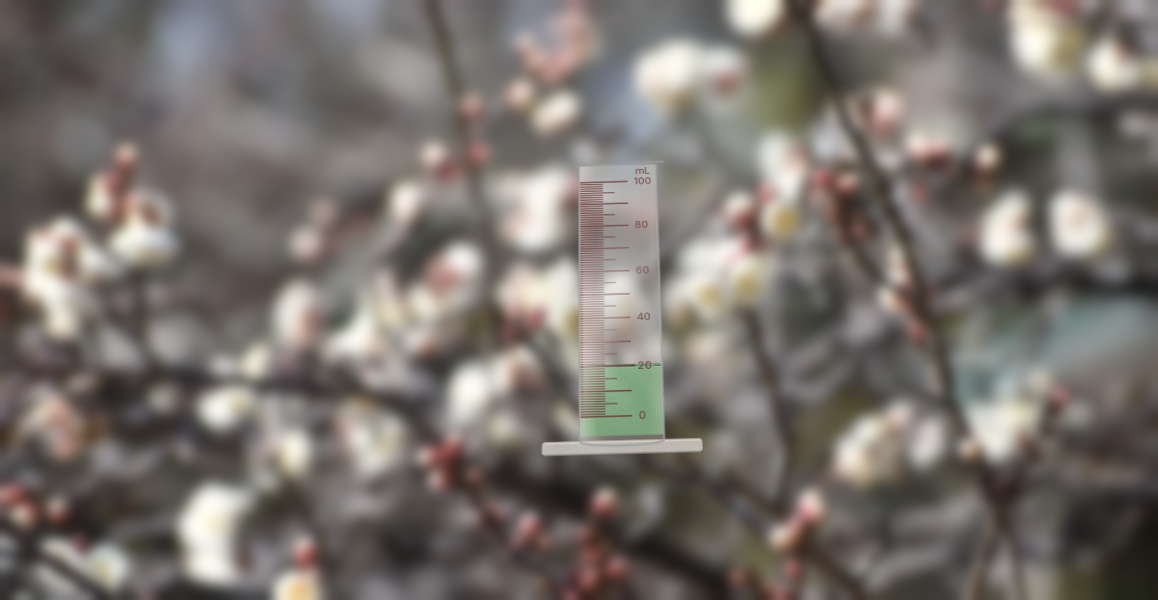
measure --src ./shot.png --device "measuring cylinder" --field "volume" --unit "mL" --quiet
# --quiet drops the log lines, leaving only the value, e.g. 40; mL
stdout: 20; mL
